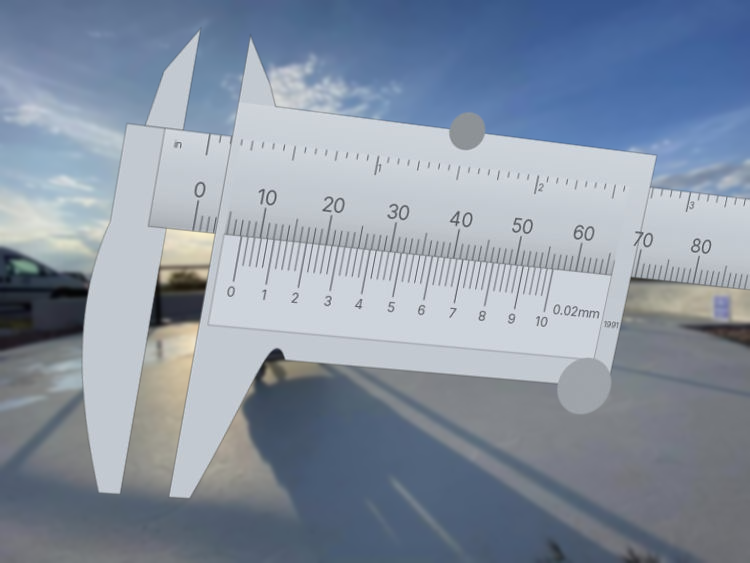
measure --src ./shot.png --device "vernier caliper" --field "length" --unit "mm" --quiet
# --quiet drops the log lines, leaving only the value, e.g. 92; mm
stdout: 7.2; mm
